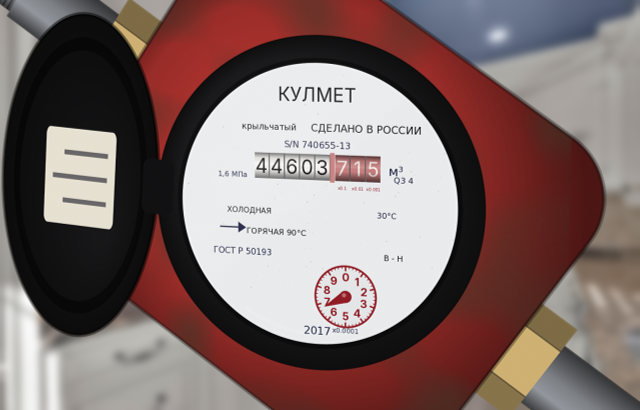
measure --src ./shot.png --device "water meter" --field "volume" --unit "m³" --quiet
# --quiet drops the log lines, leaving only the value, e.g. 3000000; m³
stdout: 44603.7156; m³
